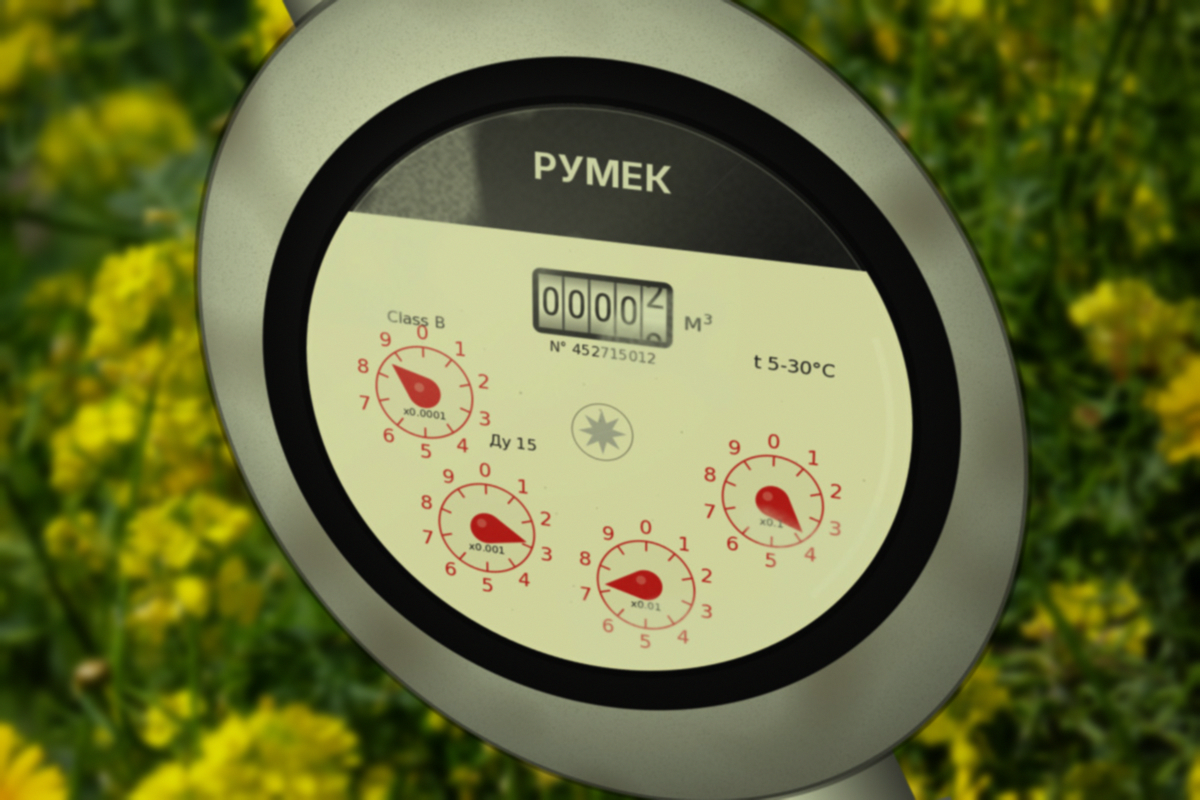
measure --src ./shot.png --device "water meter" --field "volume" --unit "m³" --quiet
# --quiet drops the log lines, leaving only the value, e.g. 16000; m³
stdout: 2.3728; m³
